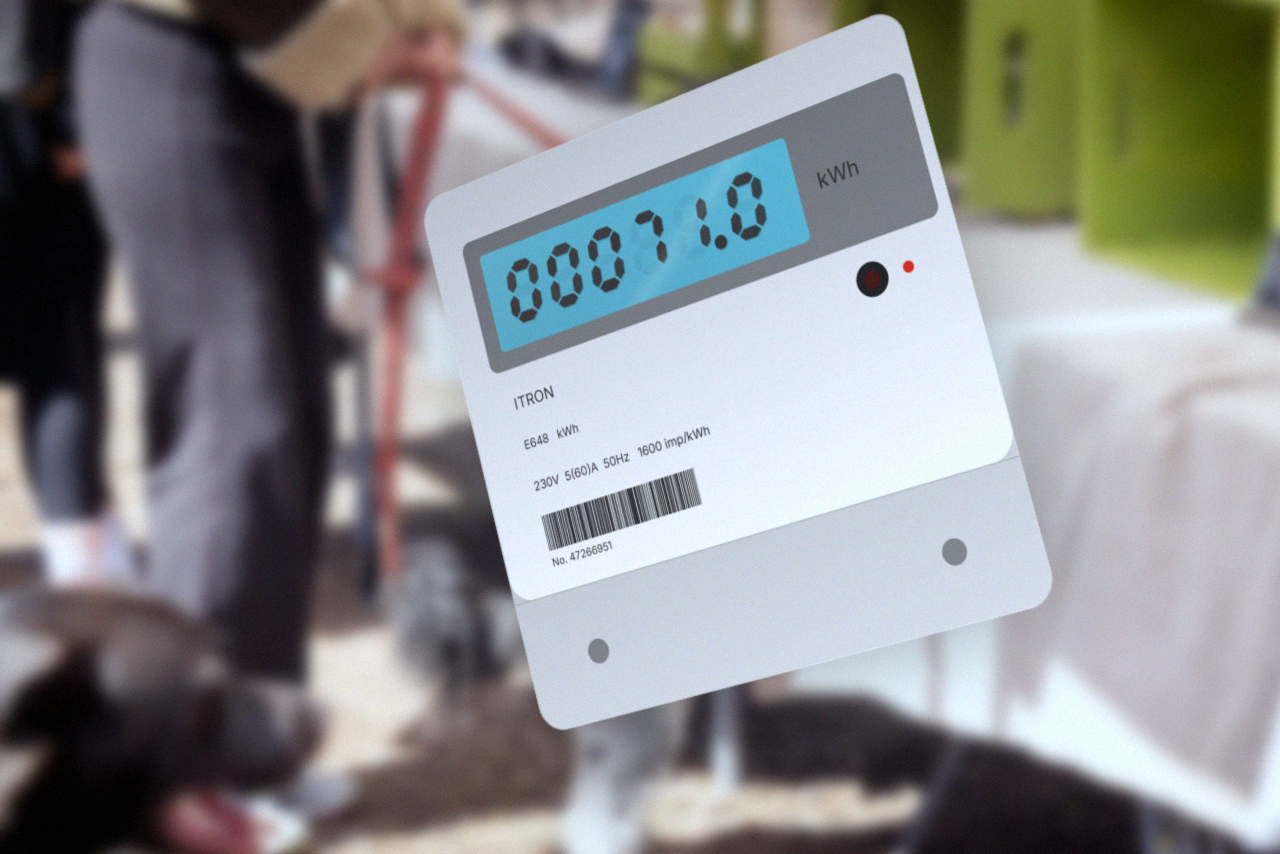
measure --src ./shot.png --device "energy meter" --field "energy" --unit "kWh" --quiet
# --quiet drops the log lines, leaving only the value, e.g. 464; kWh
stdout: 71.0; kWh
